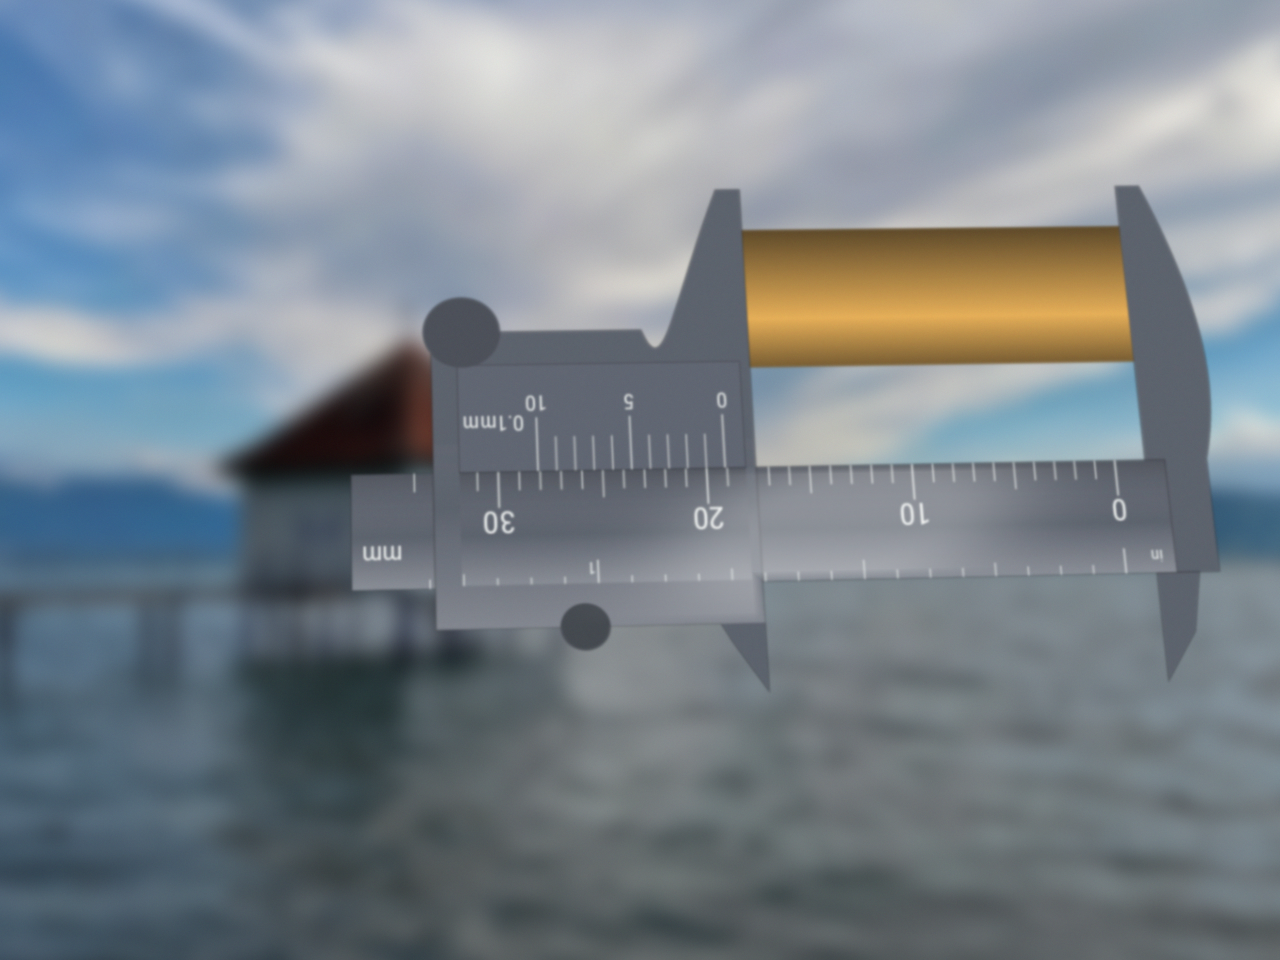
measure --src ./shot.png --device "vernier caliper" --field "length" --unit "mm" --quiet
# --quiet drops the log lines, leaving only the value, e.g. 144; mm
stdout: 19.1; mm
